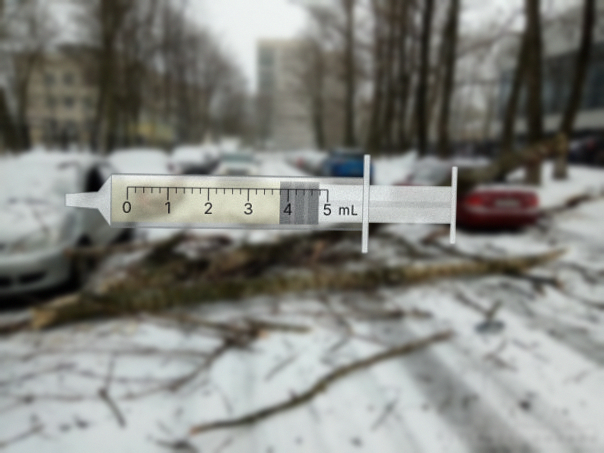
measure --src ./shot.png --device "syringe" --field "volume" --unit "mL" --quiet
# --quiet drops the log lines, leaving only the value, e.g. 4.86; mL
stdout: 3.8; mL
